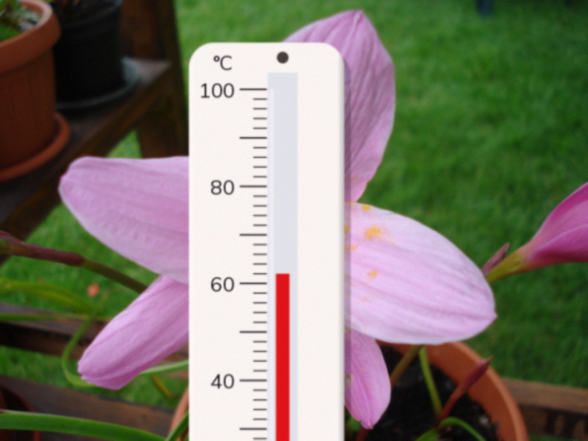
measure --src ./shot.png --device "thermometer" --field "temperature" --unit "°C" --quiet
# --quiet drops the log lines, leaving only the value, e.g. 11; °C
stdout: 62; °C
